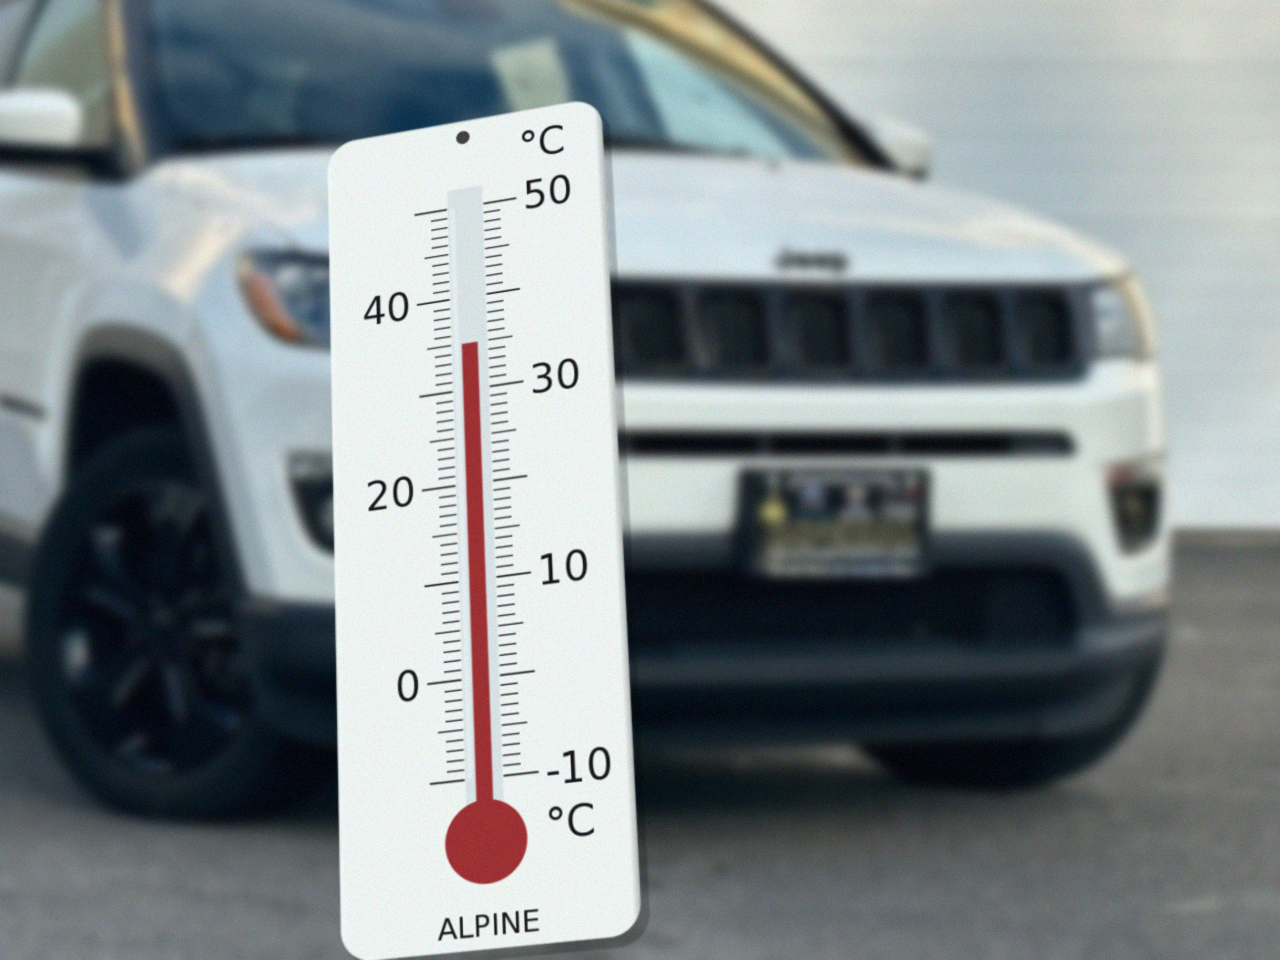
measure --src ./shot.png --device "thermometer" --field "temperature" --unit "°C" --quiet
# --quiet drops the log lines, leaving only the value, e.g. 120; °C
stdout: 35; °C
